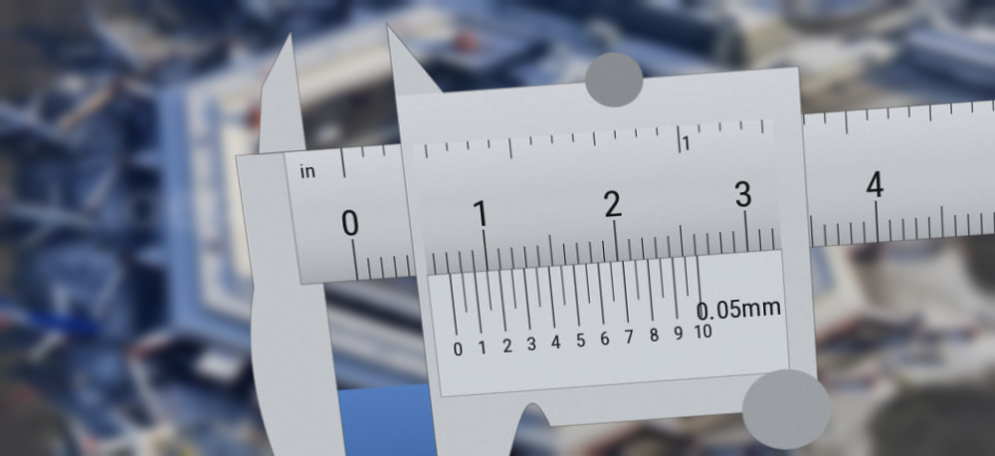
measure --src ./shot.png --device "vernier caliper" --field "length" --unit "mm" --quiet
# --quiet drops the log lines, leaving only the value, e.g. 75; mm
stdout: 7.1; mm
